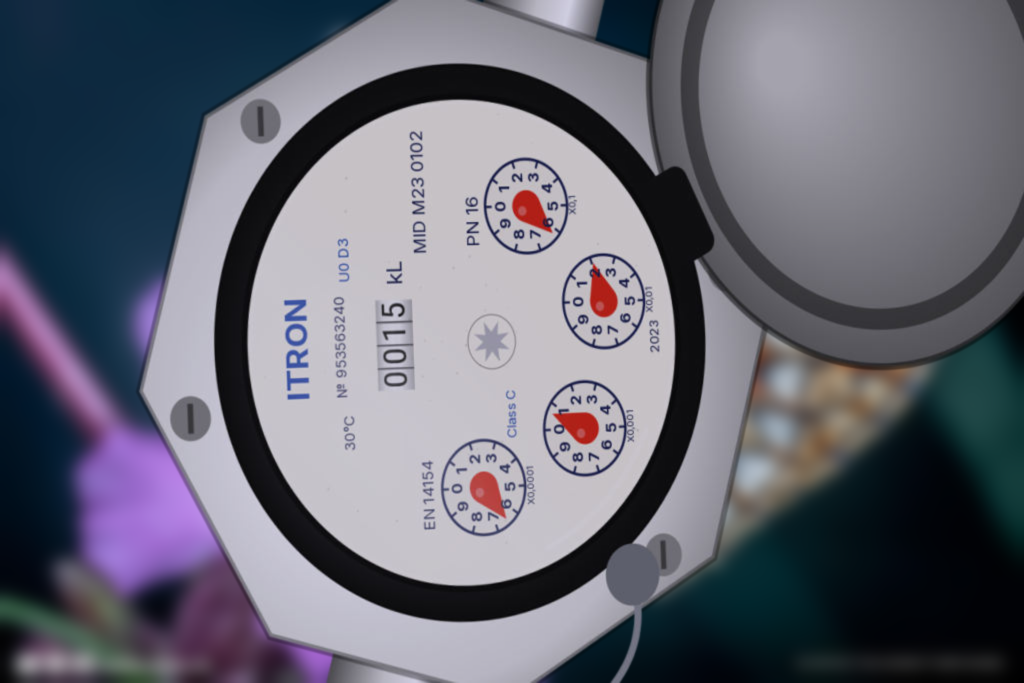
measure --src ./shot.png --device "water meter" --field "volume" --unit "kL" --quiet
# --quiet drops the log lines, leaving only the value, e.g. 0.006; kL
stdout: 15.6206; kL
